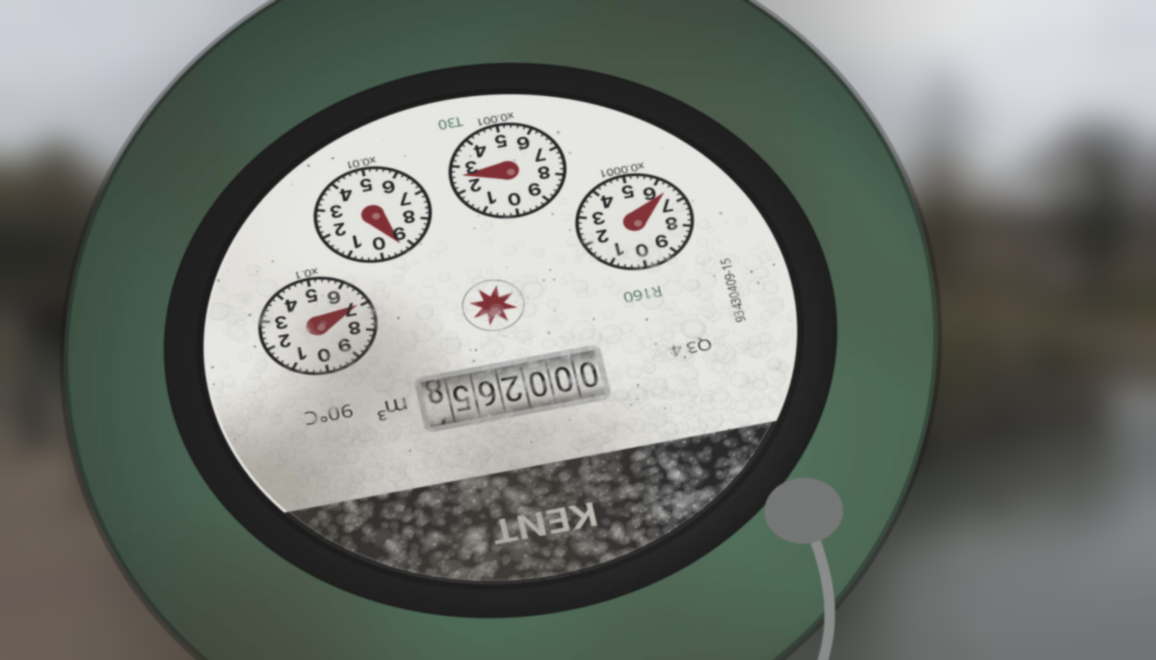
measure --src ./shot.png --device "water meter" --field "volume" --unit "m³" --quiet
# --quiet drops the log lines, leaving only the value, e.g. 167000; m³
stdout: 2657.6926; m³
